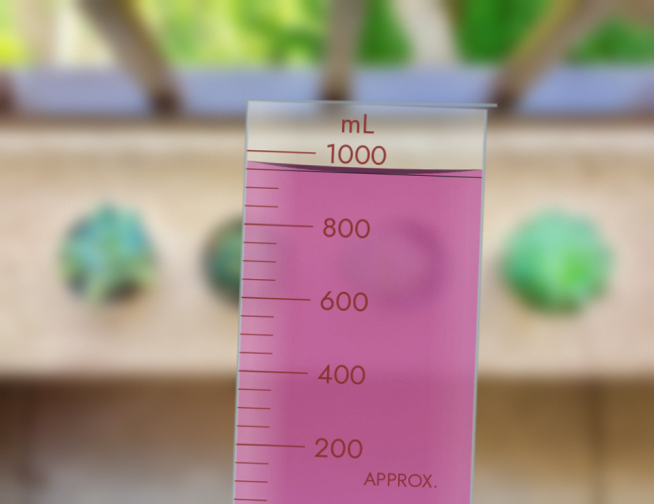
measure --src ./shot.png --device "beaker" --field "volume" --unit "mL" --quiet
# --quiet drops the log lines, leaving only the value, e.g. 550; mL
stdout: 950; mL
